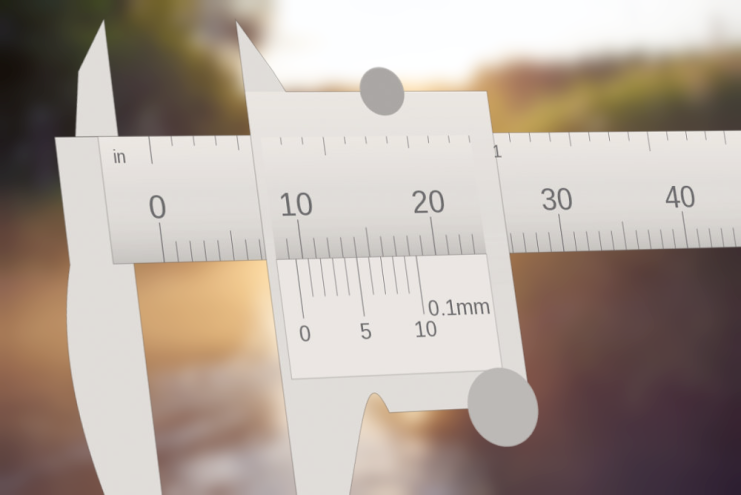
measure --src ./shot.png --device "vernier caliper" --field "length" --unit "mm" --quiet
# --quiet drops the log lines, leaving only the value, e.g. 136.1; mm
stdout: 9.5; mm
